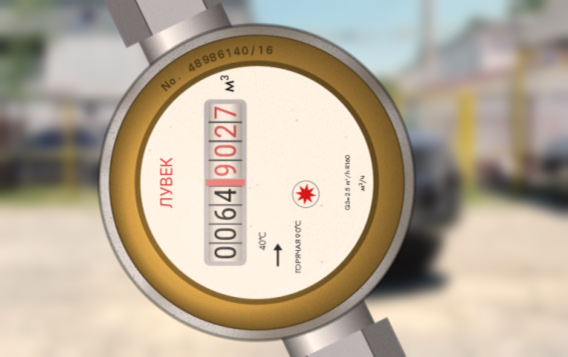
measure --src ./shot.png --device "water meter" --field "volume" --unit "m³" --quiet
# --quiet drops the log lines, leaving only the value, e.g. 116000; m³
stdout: 64.9027; m³
